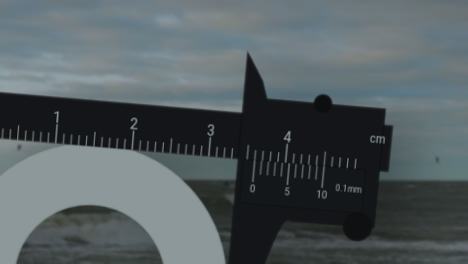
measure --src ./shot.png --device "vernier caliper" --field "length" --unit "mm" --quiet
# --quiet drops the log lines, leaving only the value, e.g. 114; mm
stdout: 36.0; mm
